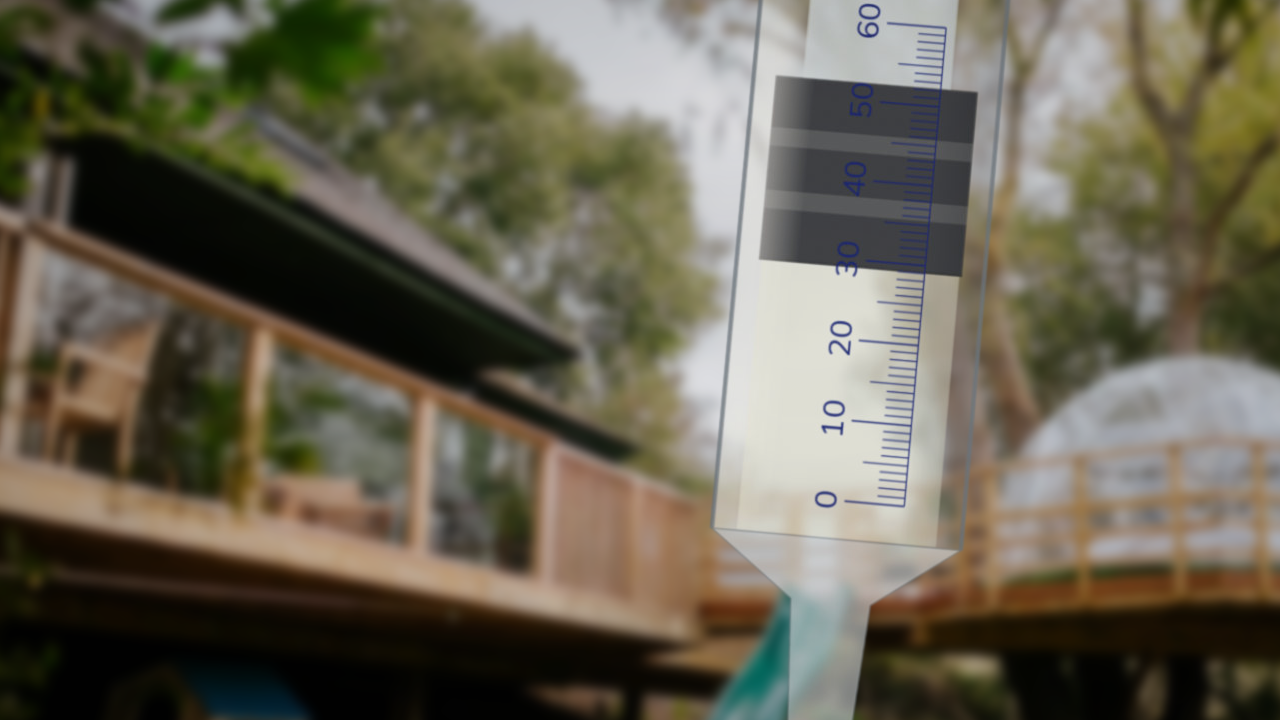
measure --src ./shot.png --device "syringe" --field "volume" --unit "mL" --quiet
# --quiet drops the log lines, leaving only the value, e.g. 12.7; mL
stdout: 29; mL
